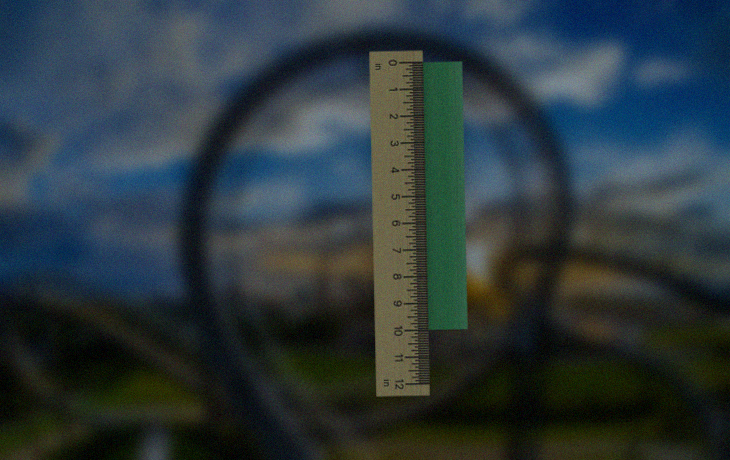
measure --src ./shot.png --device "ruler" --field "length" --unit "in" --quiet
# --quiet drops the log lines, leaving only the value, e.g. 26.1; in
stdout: 10; in
